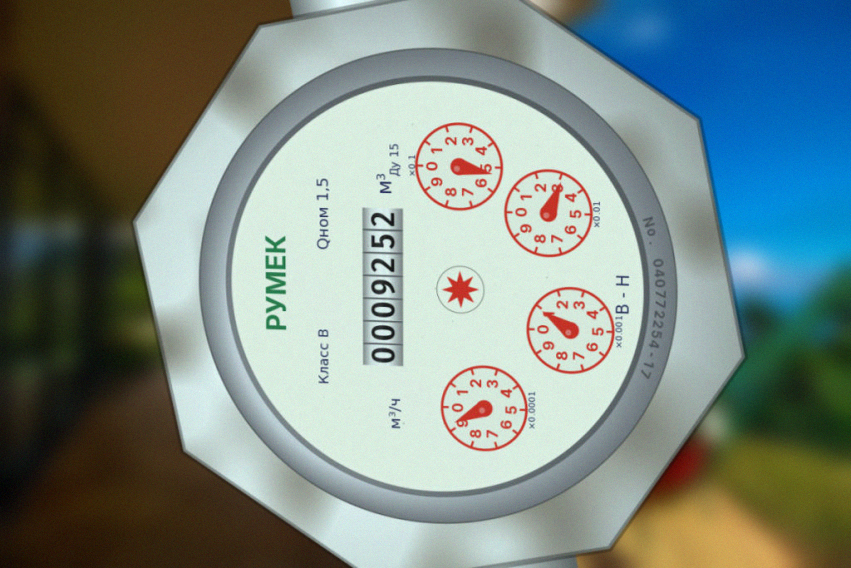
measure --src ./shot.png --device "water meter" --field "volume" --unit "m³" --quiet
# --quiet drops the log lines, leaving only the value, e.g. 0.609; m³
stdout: 9252.5309; m³
